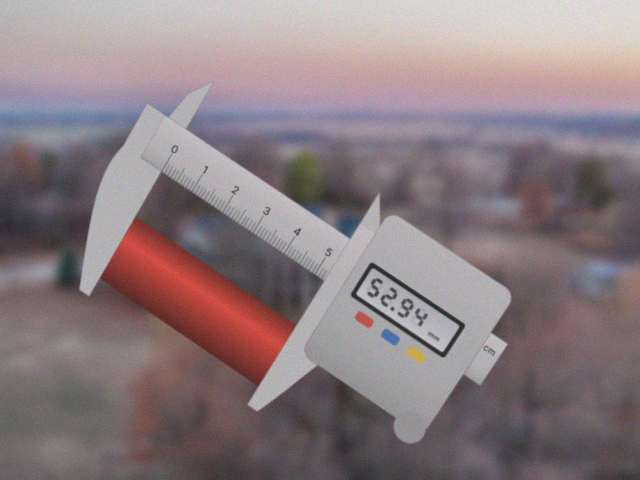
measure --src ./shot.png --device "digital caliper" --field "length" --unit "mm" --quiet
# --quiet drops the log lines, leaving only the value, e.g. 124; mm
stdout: 52.94; mm
